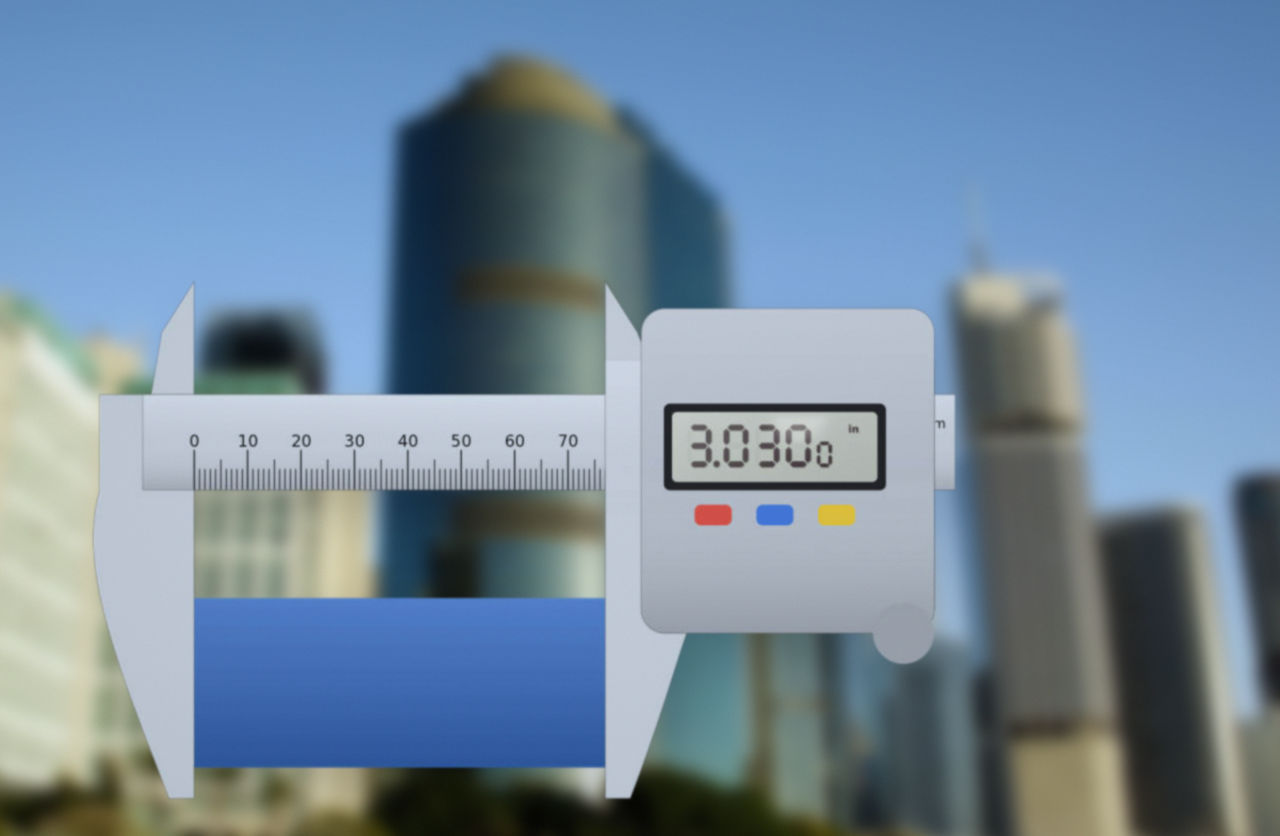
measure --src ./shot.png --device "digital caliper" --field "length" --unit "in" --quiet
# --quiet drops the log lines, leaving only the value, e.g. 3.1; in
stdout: 3.0300; in
